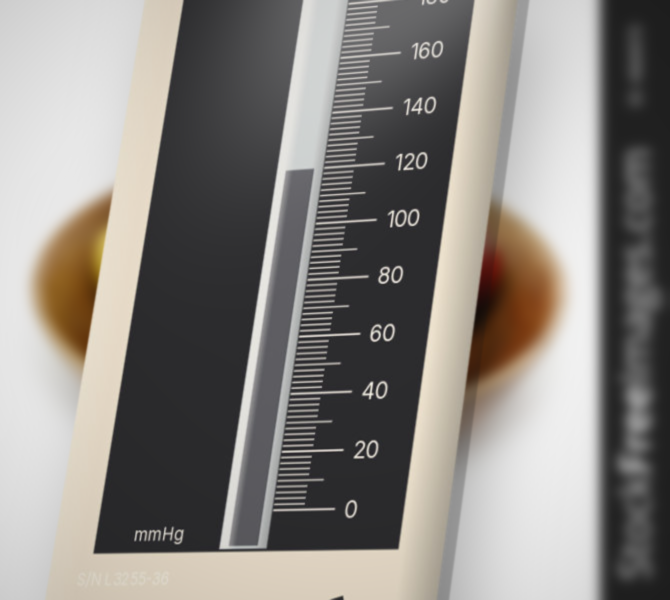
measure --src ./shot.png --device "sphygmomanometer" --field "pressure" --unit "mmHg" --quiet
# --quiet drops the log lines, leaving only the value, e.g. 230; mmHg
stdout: 120; mmHg
